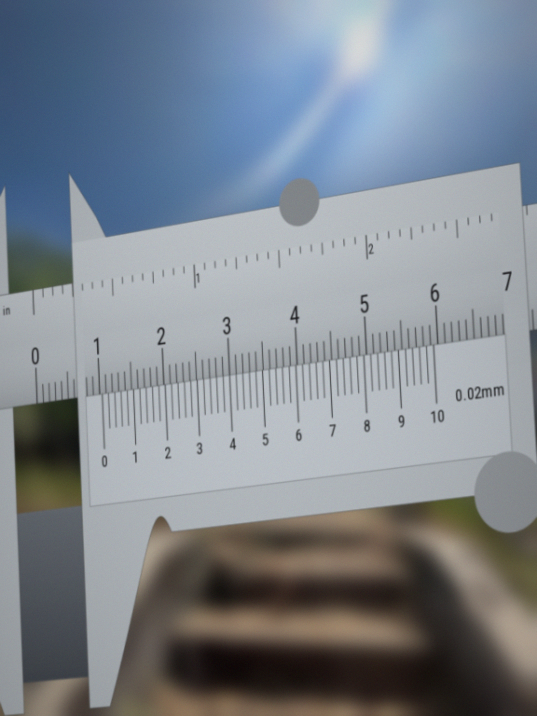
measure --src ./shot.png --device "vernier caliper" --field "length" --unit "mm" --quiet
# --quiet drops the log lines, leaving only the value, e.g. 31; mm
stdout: 10.4; mm
